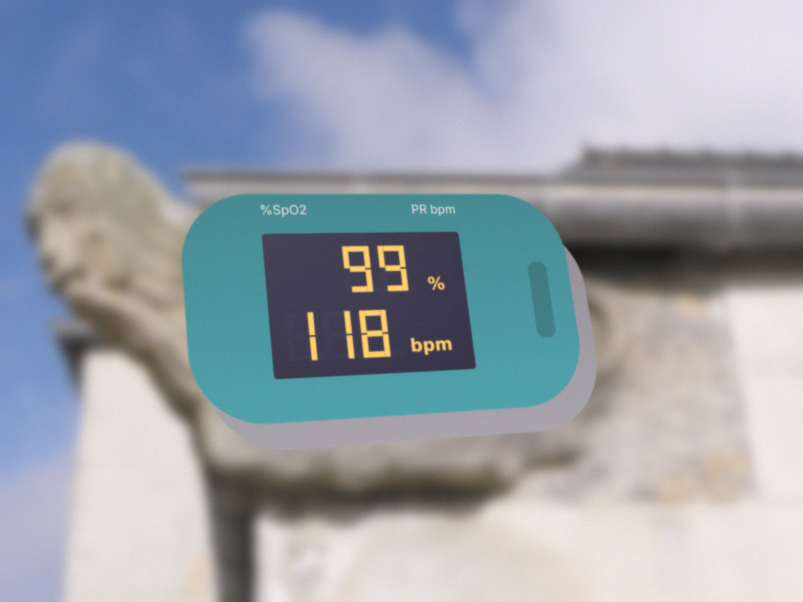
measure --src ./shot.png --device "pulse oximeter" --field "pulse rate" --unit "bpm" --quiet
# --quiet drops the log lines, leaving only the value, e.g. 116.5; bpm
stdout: 118; bpm
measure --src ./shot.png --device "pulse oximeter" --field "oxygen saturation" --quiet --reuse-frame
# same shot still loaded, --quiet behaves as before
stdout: 99; %
